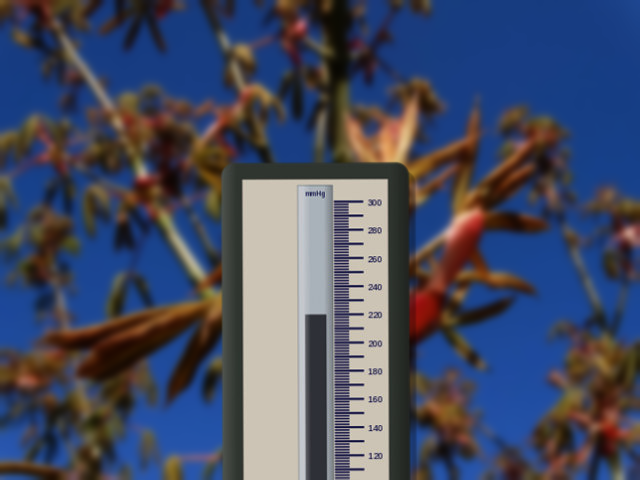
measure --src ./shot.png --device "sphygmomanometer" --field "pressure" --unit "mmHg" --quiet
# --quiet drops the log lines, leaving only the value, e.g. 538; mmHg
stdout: 220; mmHg
